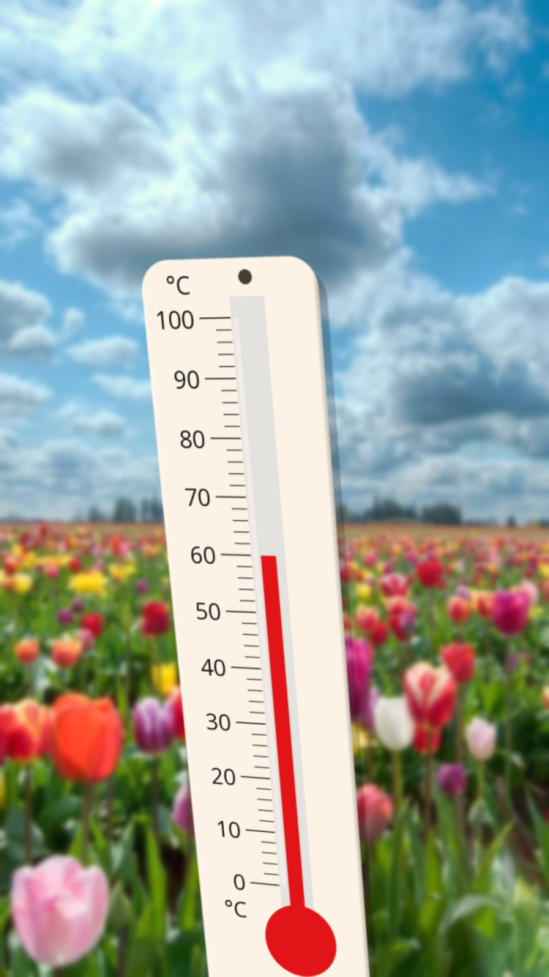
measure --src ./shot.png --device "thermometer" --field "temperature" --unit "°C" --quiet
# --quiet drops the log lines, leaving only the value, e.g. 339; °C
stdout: 60; °C
